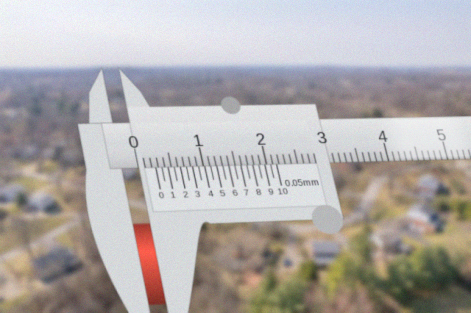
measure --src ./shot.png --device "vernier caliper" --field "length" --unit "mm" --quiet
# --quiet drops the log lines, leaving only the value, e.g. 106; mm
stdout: 2.6; mm
